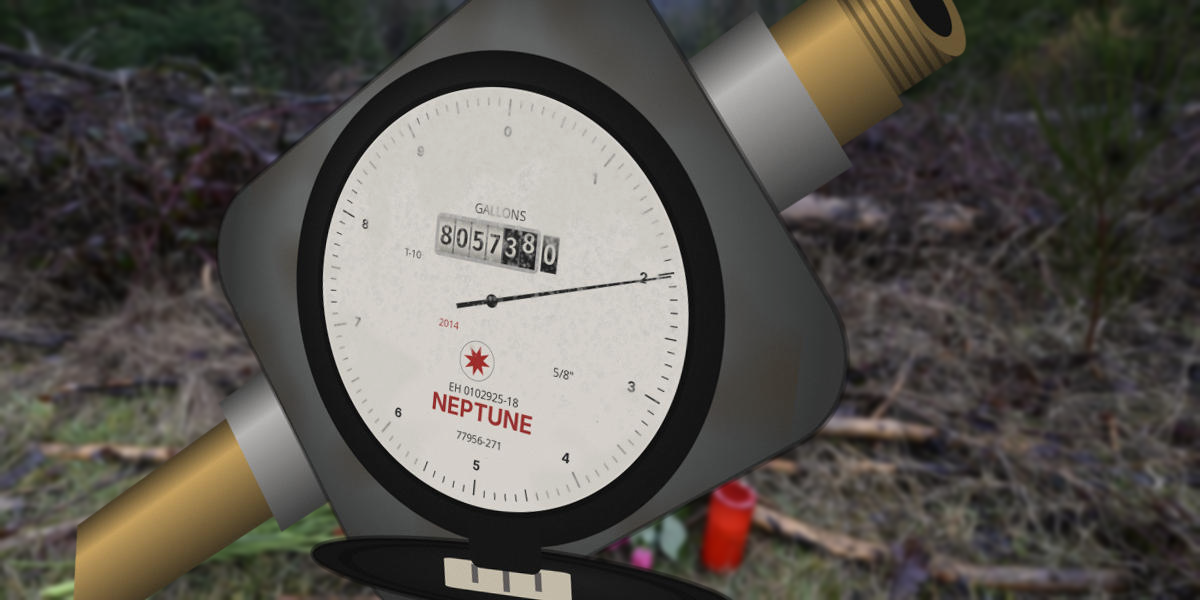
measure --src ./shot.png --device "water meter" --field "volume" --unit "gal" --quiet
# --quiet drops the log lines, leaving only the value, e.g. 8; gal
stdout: 8057382.0; gal
